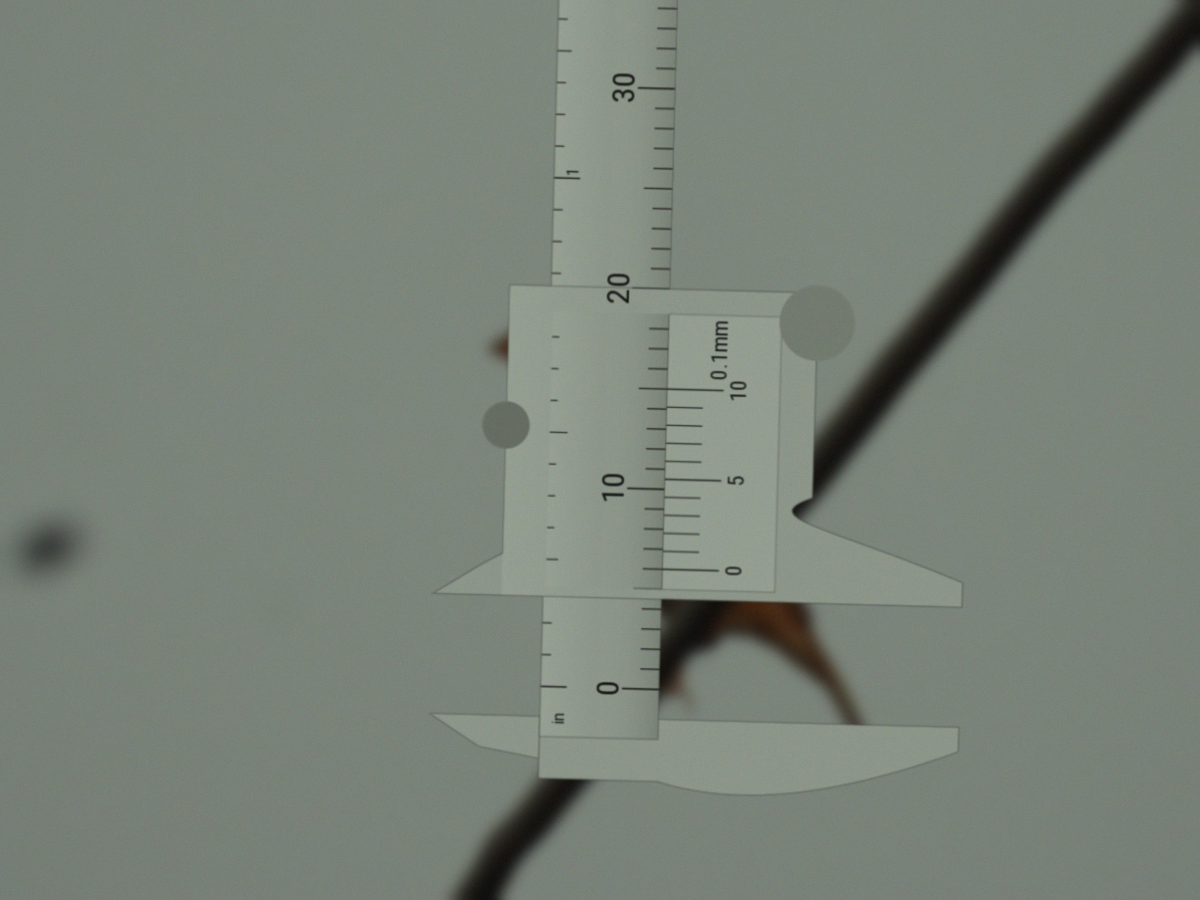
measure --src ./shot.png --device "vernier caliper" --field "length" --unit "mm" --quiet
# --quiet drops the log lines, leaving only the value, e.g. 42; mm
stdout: 6.0; mm
